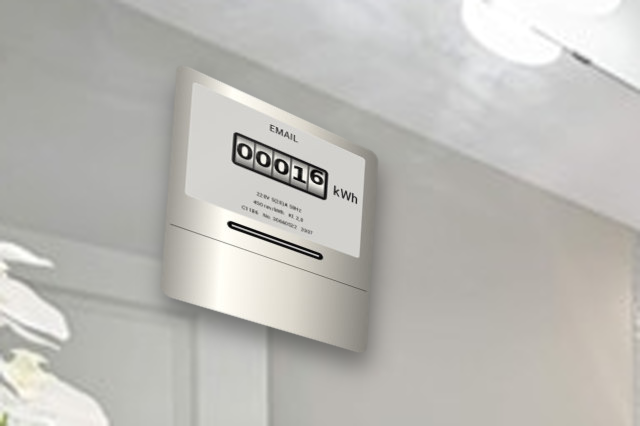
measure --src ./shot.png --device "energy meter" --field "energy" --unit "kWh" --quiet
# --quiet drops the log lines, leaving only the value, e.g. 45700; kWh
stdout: 16; kWh
